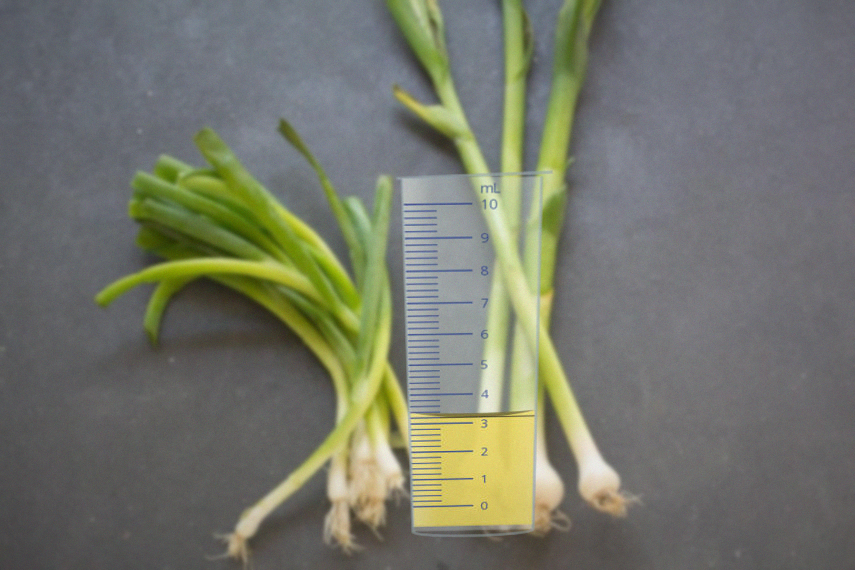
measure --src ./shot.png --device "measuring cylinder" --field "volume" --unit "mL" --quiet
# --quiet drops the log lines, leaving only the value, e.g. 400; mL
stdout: 3.2; mL
